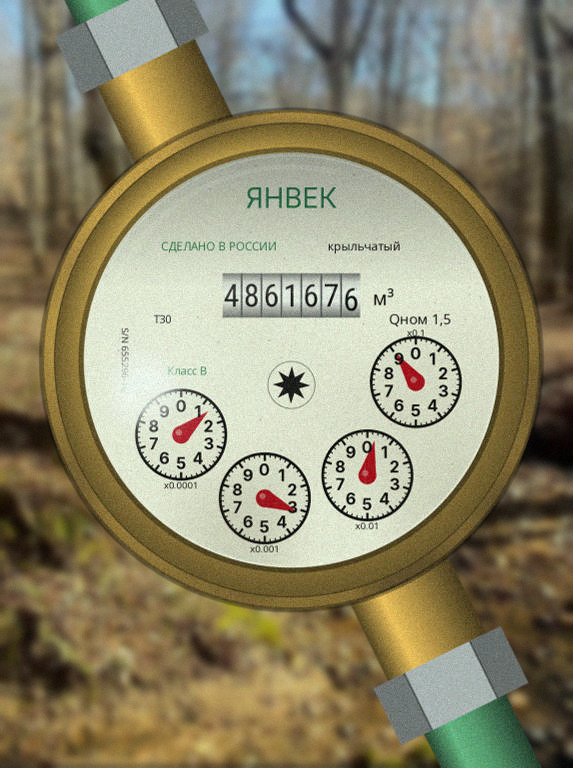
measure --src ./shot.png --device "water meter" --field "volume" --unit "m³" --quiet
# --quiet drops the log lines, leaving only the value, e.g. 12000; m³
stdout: 4861675.9031; m³
